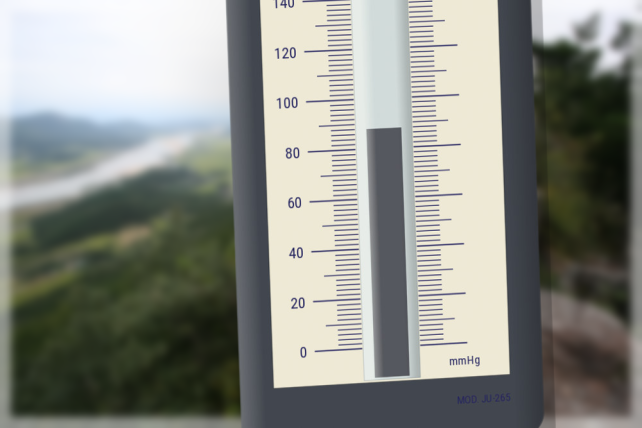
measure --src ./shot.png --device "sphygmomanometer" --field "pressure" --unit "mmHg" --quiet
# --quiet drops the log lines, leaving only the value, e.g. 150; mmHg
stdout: 88; mmHg
